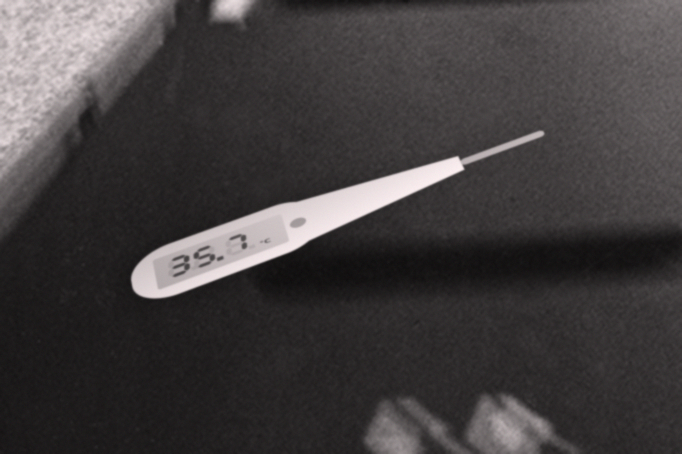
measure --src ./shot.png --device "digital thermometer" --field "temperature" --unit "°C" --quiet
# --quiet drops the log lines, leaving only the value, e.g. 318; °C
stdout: 35.7; °C
